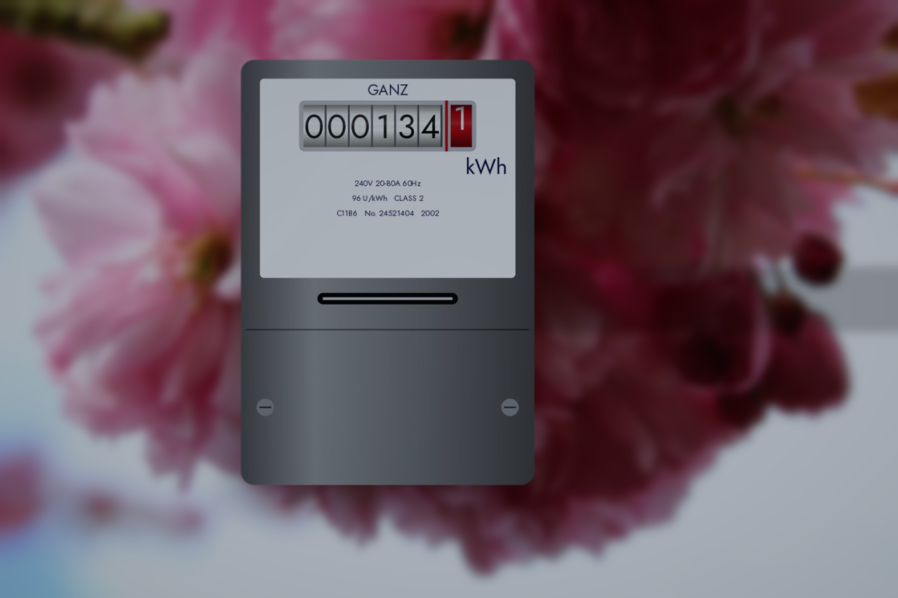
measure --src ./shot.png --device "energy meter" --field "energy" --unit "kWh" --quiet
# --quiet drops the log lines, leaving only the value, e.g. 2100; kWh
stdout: 134.1; kWh
